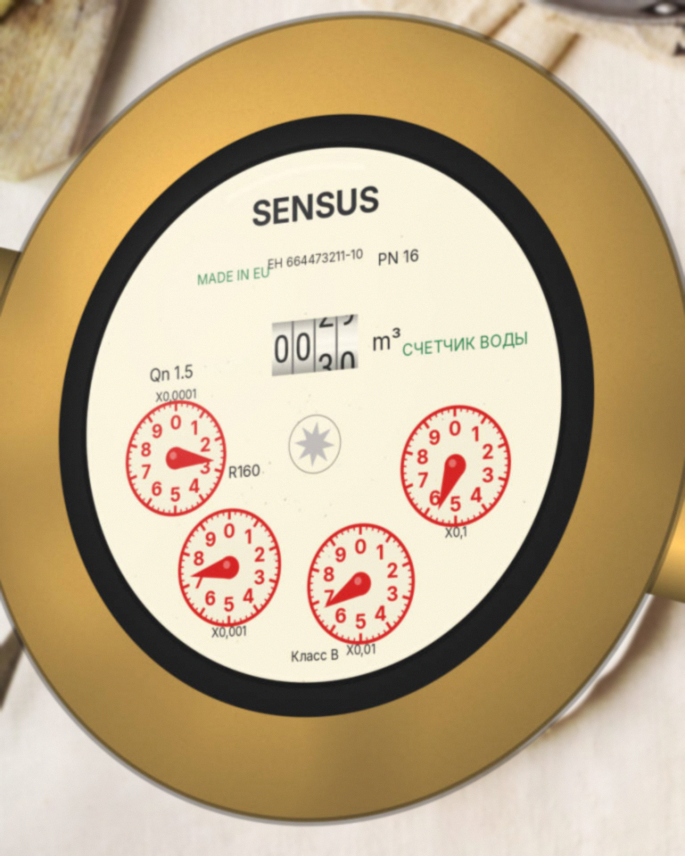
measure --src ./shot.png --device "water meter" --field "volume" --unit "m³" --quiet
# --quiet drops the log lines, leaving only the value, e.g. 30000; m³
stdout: 29.5672; m³
